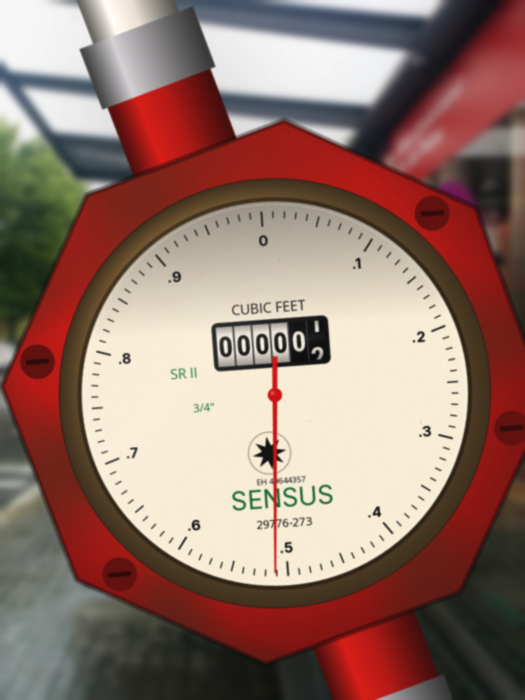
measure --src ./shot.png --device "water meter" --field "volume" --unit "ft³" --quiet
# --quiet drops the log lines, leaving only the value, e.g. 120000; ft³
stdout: 1.51; ft³
